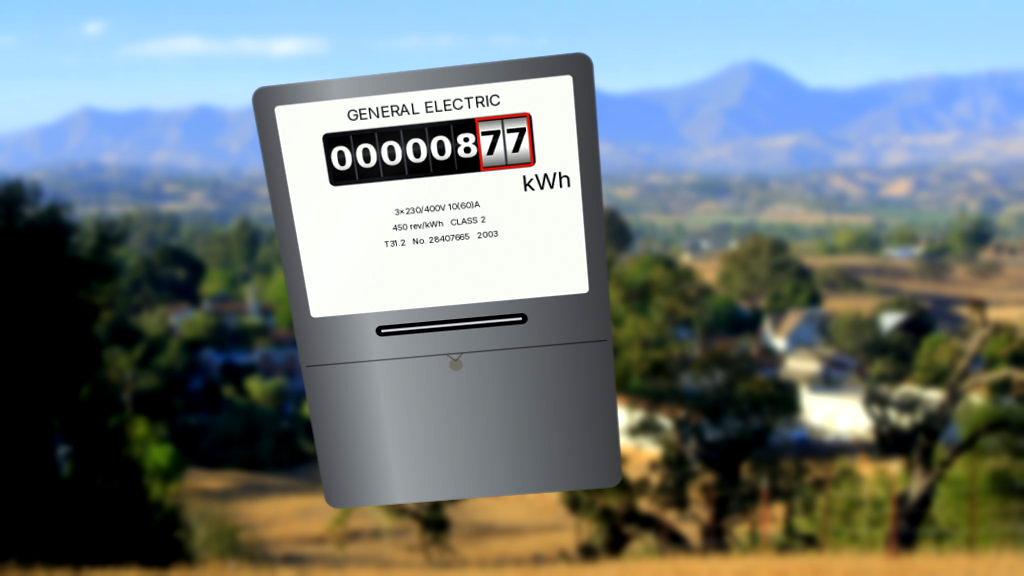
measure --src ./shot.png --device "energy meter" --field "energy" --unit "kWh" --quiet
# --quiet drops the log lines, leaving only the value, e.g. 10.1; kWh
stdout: 8.77; kWh
